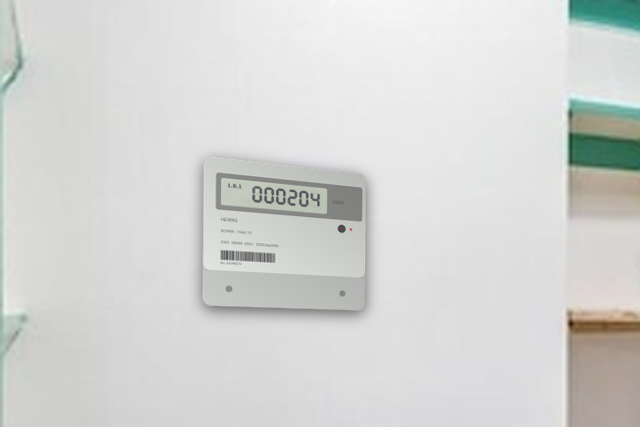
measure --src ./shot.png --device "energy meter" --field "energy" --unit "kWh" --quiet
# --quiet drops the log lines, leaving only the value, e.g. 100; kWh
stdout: 204; kWh
